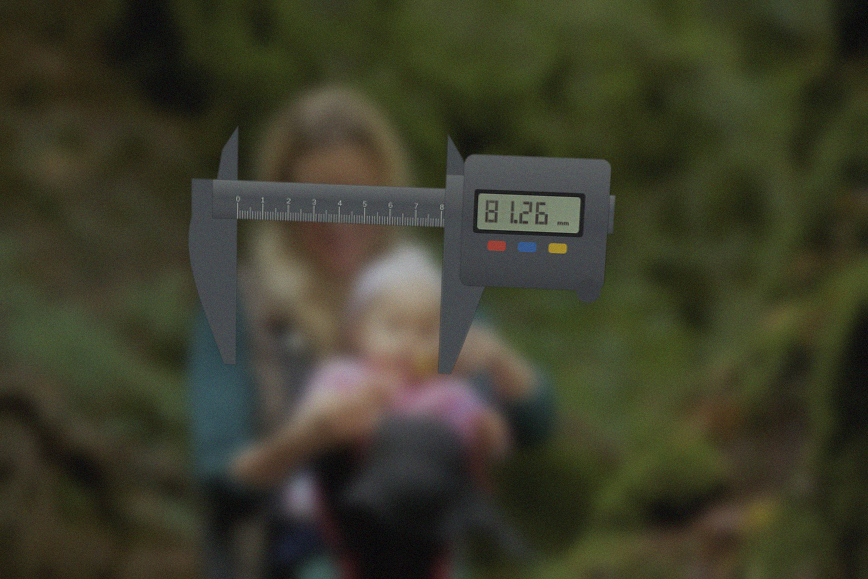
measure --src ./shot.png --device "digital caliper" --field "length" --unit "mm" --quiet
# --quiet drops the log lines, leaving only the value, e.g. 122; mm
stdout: 81.26; mm
